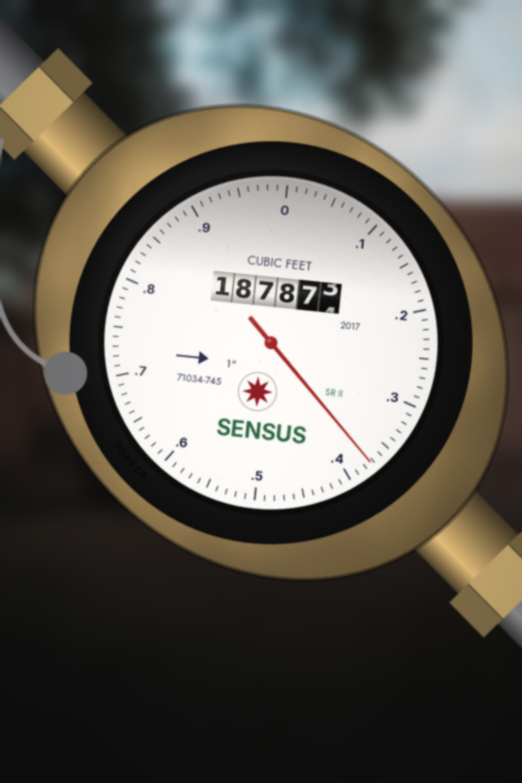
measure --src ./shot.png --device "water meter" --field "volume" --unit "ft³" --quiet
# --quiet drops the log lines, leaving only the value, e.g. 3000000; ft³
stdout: 187873.37; ft³
